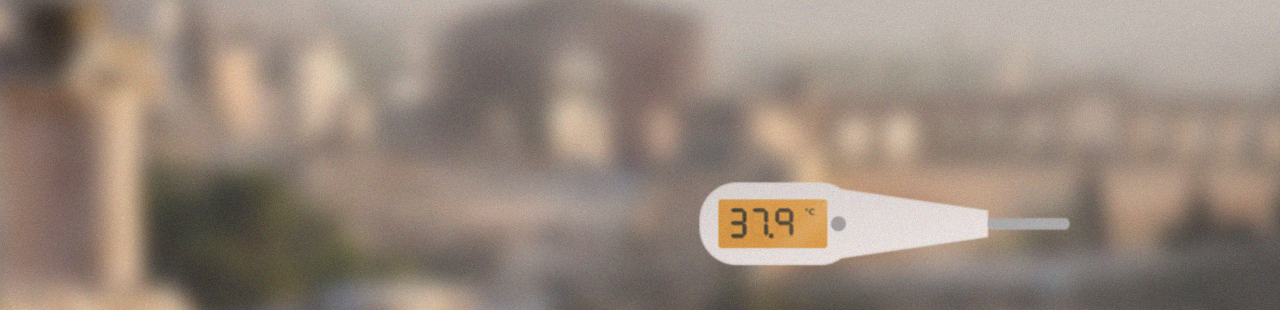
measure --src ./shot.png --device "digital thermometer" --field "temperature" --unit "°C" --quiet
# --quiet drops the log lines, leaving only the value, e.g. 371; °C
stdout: 37.9; °C
